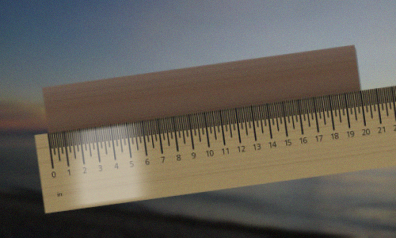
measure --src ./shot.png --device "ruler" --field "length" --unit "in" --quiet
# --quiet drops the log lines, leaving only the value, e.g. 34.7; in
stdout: 20; in
